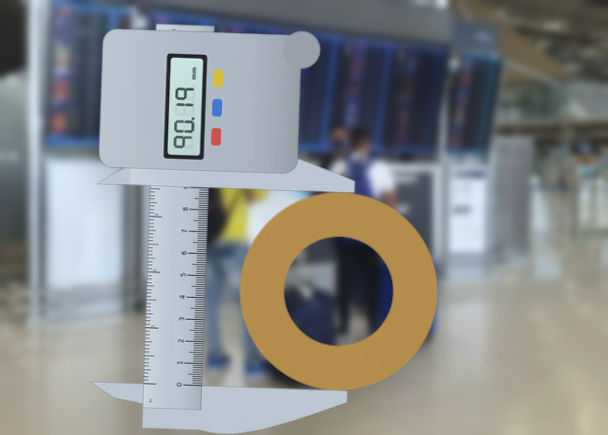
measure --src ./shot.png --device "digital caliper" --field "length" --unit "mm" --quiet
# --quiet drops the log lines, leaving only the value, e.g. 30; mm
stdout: 90.19; mm
